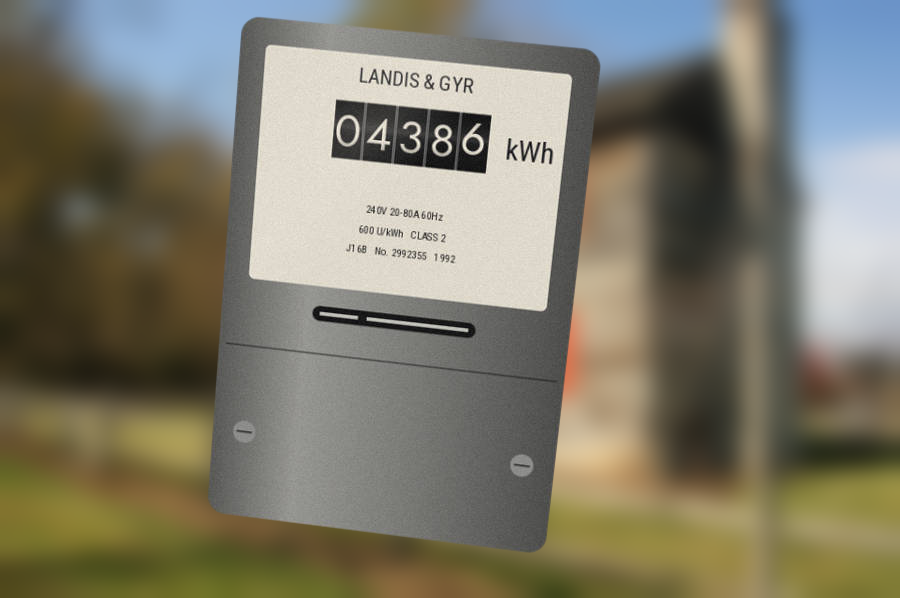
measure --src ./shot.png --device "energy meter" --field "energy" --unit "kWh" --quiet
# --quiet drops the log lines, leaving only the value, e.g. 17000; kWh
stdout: 4386; kWh
